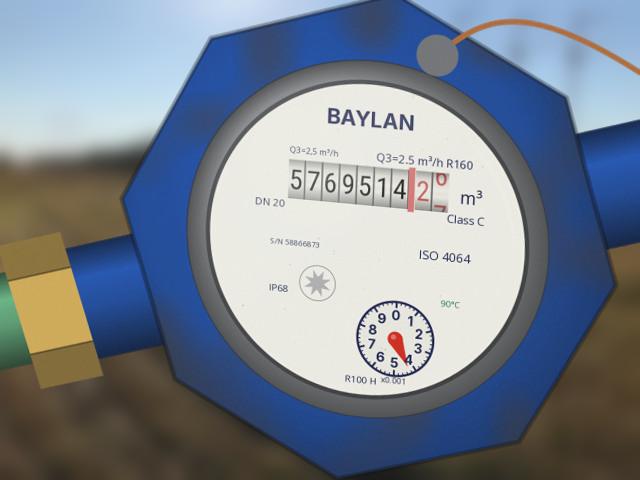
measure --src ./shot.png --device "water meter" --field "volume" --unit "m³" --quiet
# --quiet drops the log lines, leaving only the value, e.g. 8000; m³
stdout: 5769514.264; m³
